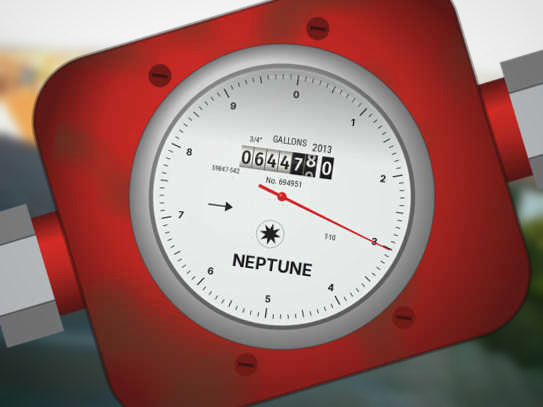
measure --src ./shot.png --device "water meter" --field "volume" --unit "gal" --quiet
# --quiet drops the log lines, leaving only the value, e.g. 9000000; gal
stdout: 644783.0; gal
